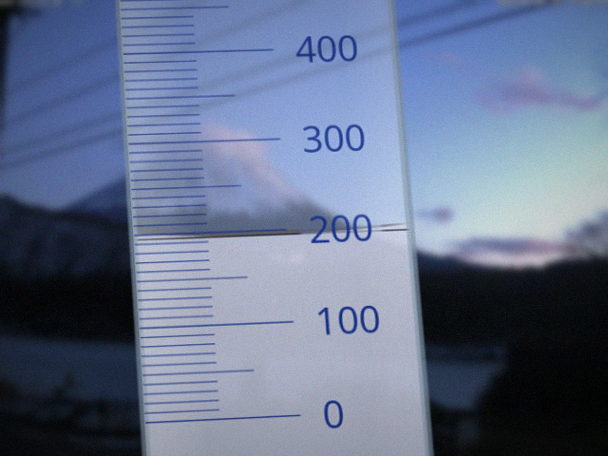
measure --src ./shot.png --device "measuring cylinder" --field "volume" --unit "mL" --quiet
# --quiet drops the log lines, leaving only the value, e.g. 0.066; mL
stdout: 195; mL
